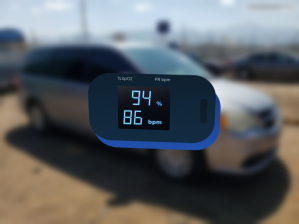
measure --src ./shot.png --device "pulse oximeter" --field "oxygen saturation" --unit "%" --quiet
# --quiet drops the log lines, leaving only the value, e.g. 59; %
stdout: 94; %
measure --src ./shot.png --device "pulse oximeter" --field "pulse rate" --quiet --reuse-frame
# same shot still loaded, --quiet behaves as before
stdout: 86; bpm
